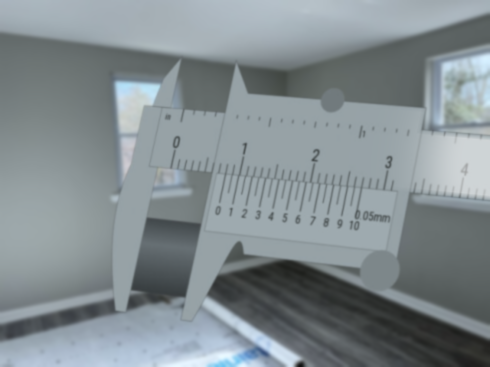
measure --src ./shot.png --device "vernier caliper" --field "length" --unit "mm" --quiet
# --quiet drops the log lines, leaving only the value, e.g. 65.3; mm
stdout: 8.0; mm
